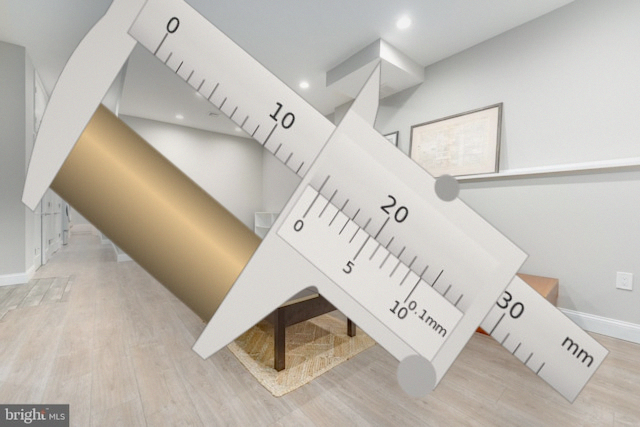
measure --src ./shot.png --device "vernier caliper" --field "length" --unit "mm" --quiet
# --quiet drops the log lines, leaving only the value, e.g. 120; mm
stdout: 15.1; mm
